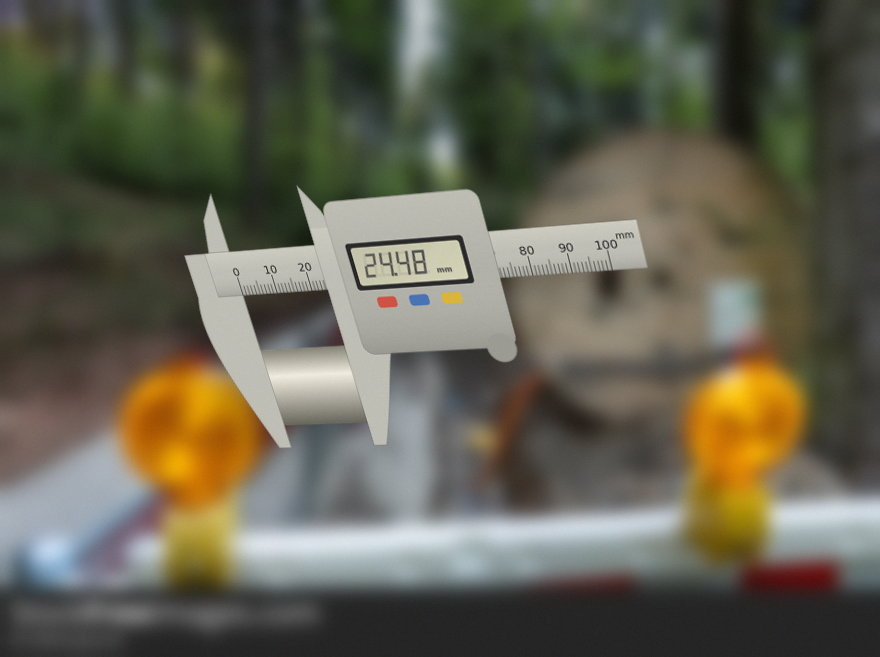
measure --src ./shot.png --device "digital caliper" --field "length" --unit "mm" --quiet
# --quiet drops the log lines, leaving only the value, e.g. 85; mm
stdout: 24.48; mm
